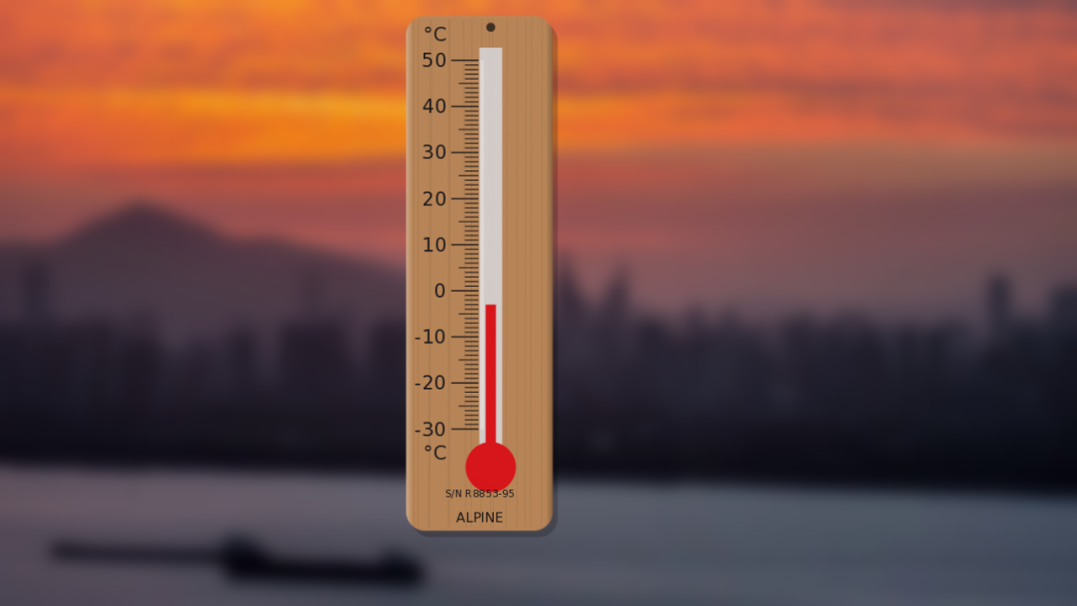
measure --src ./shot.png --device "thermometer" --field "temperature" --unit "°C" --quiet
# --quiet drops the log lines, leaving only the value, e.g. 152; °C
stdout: -3; °C
